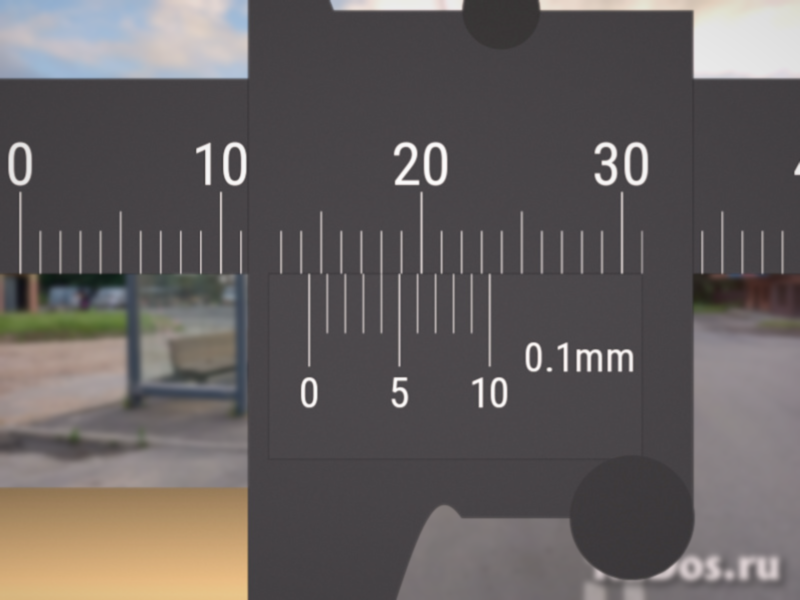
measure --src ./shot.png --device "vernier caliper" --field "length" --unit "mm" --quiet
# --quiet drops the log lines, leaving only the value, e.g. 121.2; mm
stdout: 14.4; mm
